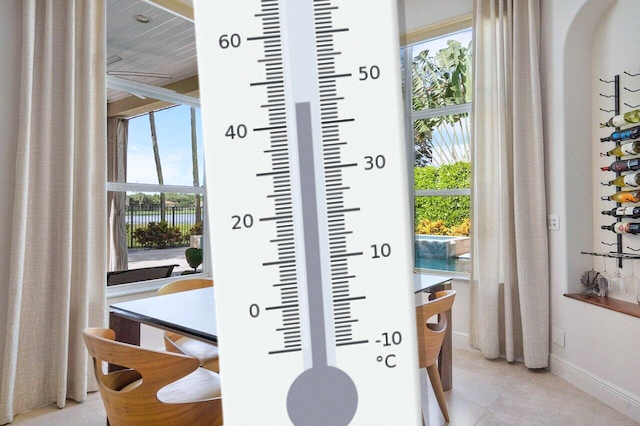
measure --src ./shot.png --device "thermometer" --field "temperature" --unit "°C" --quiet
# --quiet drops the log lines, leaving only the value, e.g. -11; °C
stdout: 45; °C
